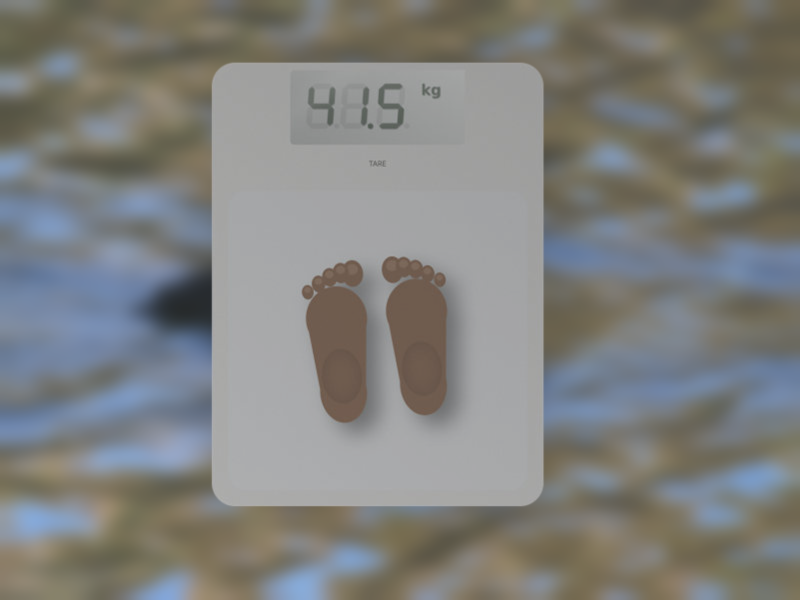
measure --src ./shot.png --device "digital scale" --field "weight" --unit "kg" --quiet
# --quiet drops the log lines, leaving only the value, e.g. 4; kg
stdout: 41.5; kg
